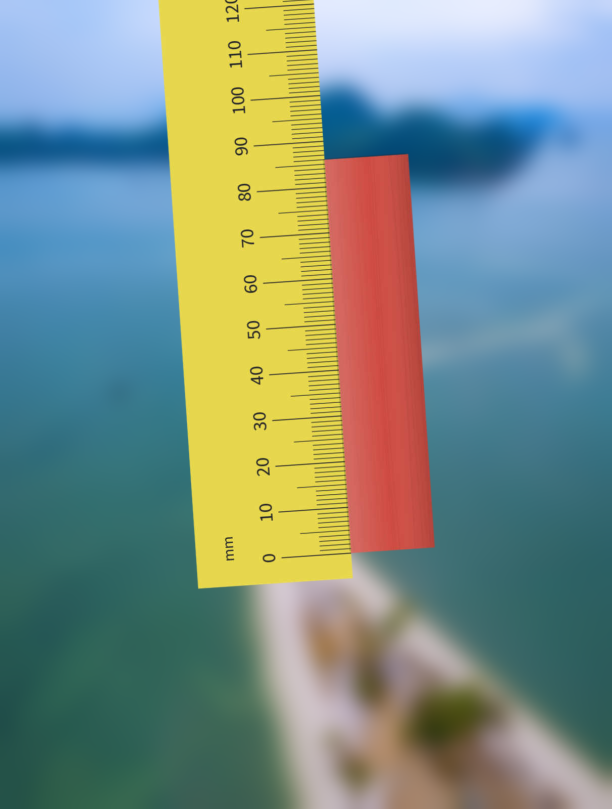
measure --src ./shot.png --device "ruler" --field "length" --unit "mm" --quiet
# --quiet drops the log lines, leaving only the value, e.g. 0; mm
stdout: 86; mm
